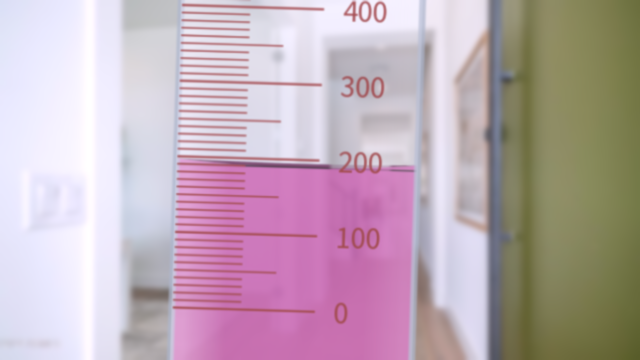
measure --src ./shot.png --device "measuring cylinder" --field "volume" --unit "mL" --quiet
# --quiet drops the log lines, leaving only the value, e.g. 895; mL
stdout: 190; mL
